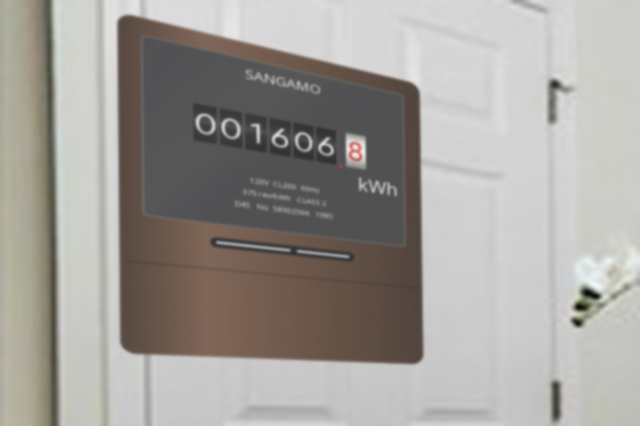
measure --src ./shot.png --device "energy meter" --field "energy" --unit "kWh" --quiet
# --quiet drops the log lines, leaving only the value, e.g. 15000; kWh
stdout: 1606.8; kWh
